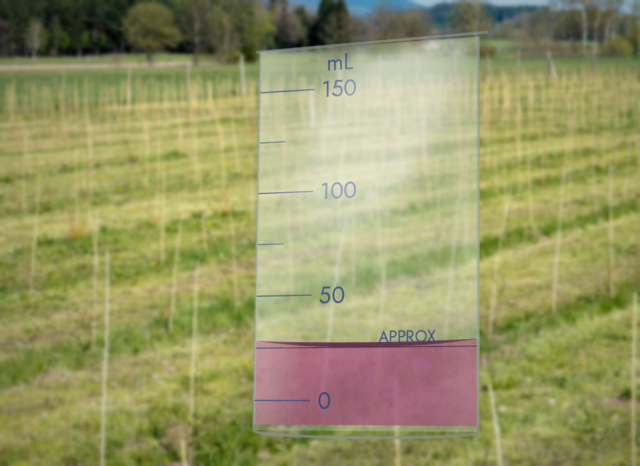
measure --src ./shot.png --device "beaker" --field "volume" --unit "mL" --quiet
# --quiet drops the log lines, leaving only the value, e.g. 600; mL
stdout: 25; mL
